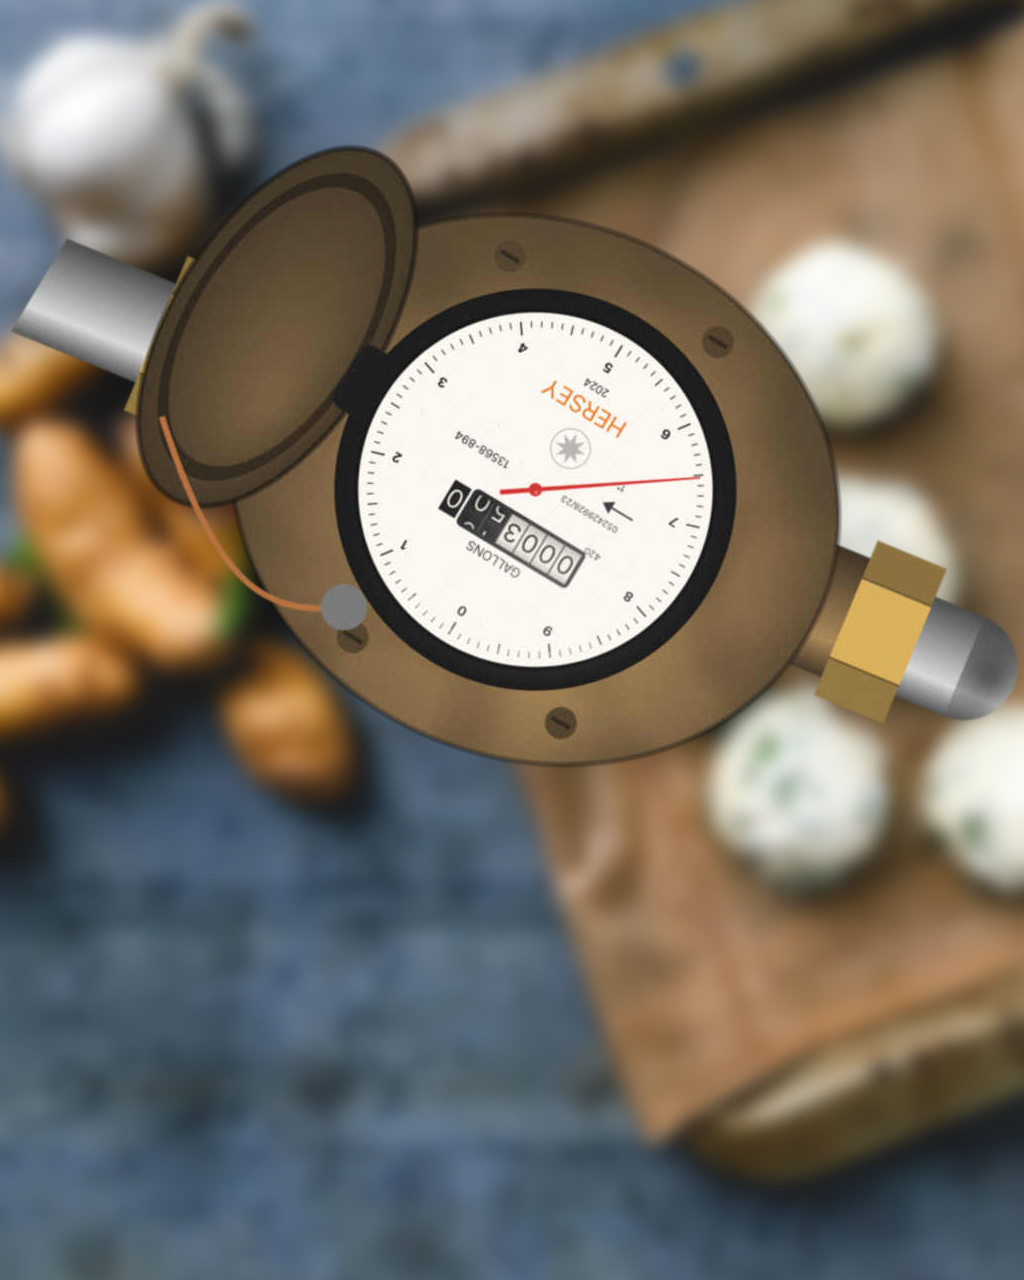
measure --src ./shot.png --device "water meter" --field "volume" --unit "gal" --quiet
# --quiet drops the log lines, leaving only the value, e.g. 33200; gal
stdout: 3496.5; gal
